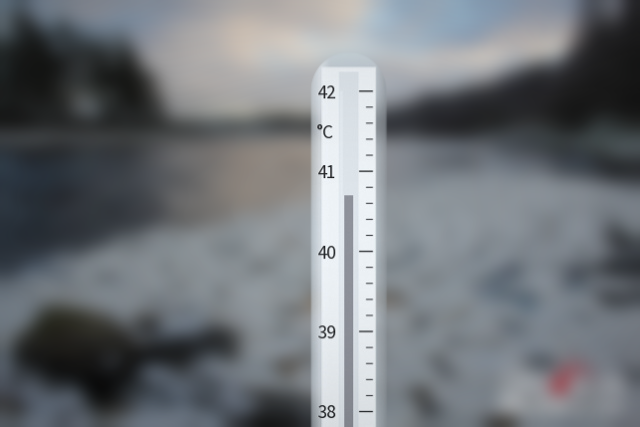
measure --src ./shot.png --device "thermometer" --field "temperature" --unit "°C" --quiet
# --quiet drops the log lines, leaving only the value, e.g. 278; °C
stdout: 40.7; °C
